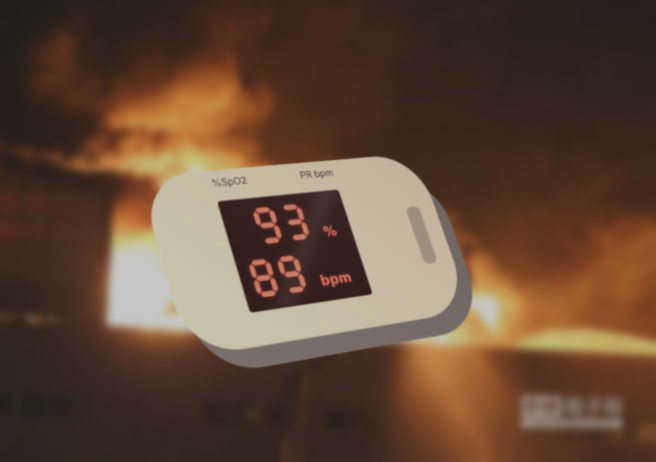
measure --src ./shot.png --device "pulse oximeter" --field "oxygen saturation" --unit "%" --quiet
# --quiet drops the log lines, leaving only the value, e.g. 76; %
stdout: 93; %
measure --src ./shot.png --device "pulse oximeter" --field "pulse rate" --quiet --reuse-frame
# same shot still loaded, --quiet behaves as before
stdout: 89; bpm
